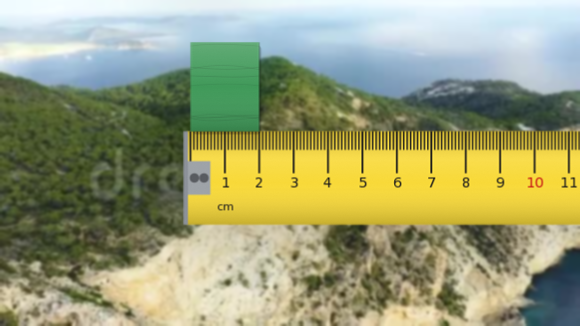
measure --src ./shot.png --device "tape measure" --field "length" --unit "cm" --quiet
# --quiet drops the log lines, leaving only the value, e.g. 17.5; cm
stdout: 2; cm
